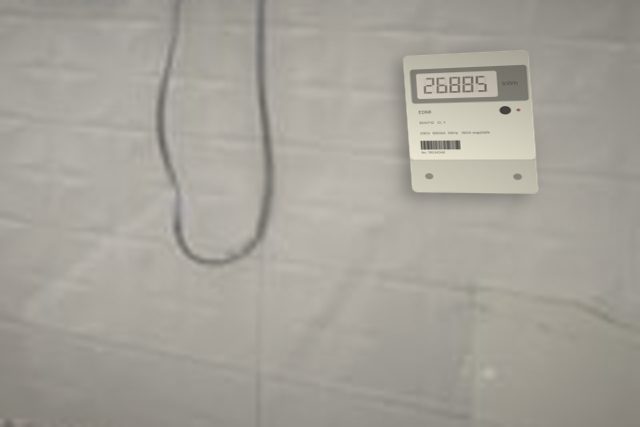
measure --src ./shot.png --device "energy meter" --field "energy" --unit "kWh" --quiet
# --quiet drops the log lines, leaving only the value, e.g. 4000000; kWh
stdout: 26885; kWh
